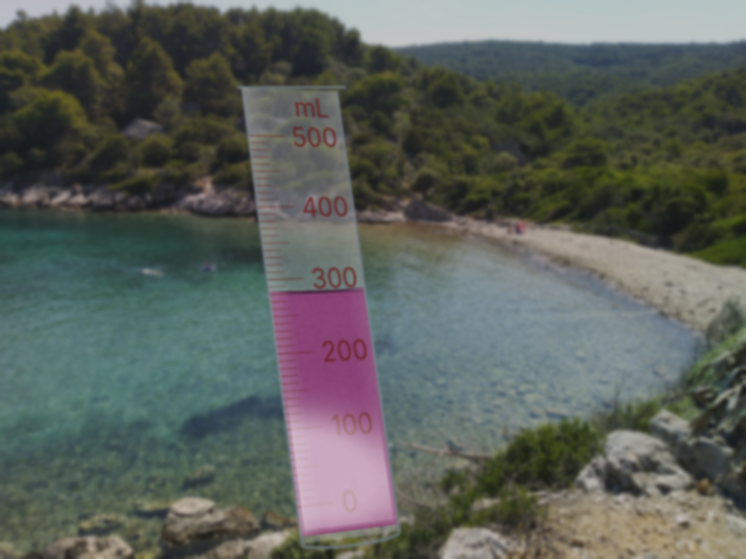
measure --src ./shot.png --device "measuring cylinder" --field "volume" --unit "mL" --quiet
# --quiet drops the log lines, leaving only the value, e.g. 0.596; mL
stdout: 280; mL
